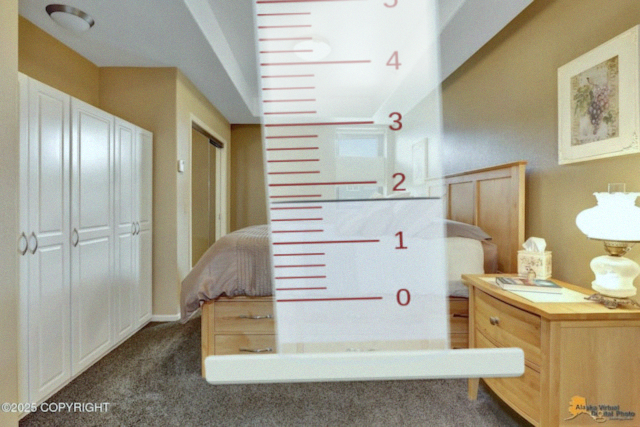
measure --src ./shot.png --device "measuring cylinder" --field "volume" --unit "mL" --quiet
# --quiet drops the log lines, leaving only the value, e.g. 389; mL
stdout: 1.7; mL
